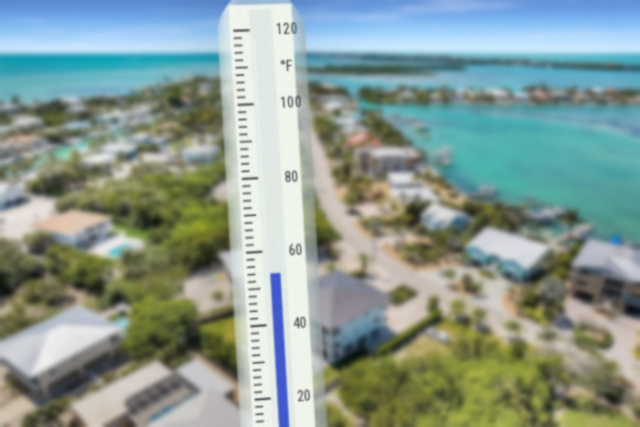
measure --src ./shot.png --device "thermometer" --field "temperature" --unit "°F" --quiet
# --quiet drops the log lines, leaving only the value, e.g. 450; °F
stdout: 54; °F
